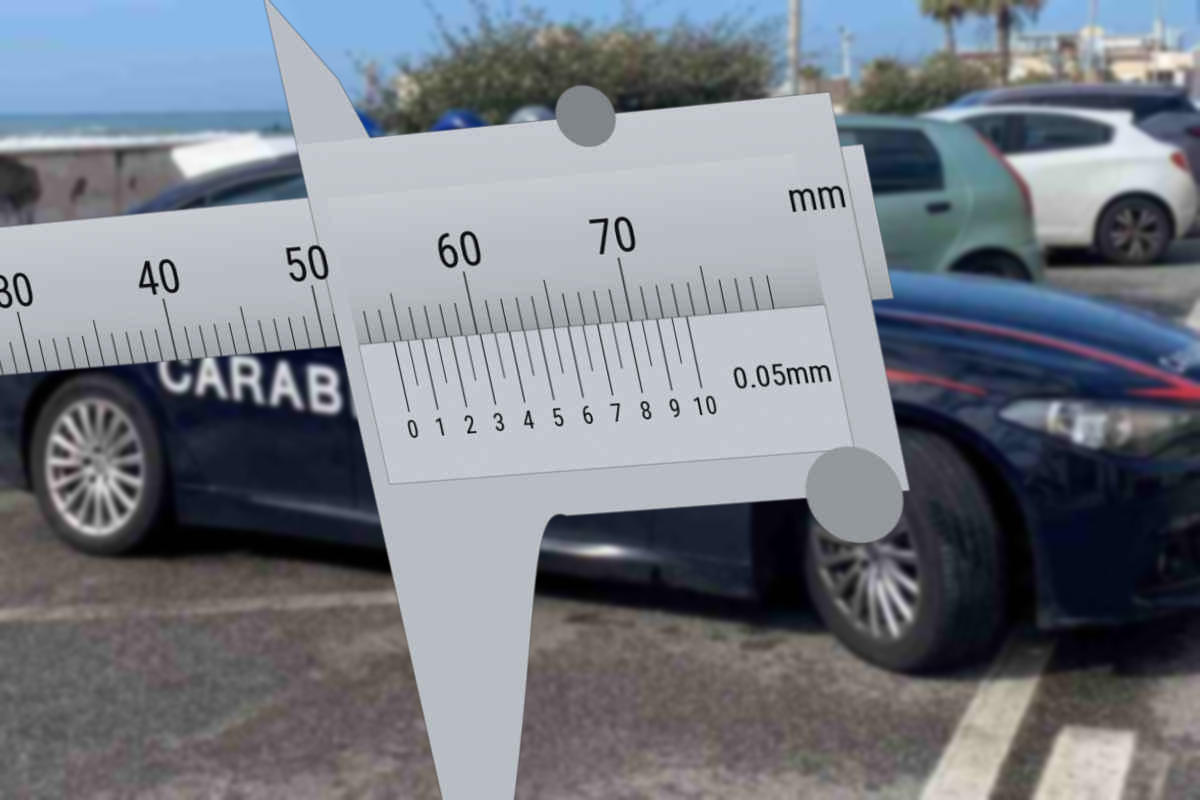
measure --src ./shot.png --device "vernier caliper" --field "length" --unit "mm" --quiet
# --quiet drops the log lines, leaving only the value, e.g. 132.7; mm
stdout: 54.5; mm
